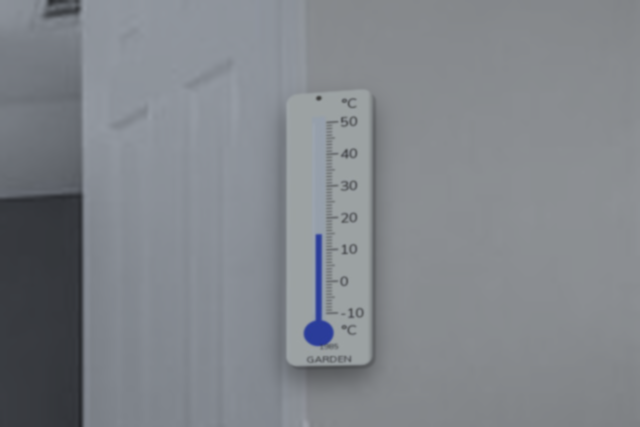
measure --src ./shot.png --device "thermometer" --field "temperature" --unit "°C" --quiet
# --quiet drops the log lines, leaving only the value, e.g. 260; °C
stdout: 15; °C
